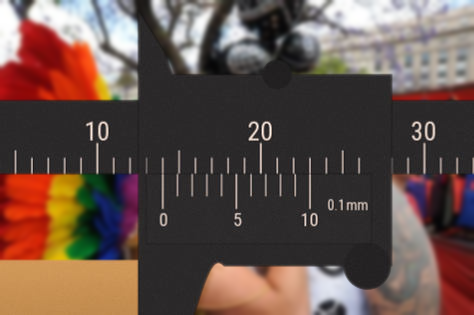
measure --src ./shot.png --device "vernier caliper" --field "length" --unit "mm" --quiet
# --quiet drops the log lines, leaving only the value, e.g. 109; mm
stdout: 14.0; mm
